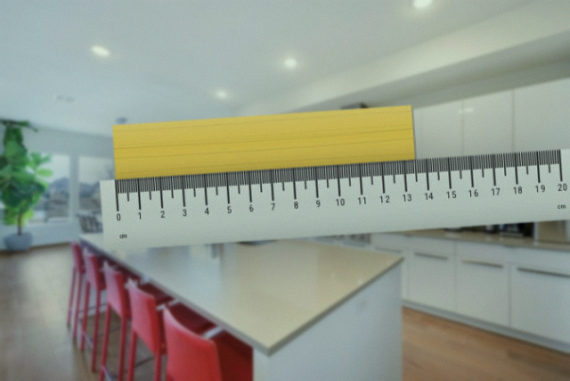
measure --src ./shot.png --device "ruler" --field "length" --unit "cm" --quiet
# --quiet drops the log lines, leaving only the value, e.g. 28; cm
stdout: 13.5; cm
